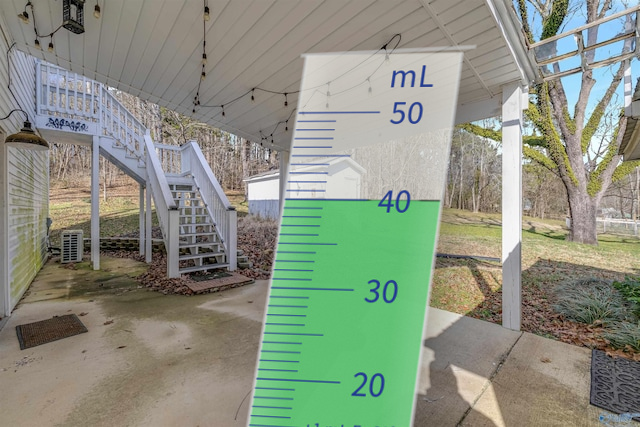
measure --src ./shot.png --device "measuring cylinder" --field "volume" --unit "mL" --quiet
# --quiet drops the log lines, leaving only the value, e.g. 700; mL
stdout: 40; mL
